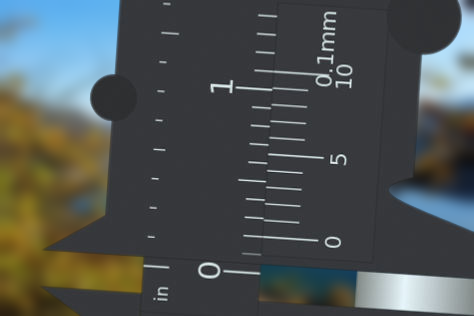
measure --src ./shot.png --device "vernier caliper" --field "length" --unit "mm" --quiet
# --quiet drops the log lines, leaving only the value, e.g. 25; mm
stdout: 2.0; mm
